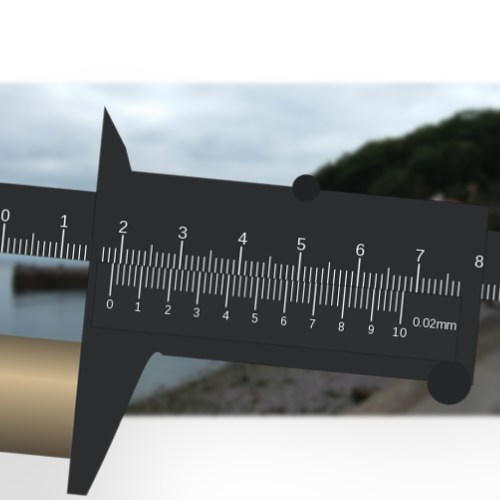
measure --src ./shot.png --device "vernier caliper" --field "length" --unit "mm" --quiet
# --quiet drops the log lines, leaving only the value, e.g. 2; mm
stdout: 18.8; mm
